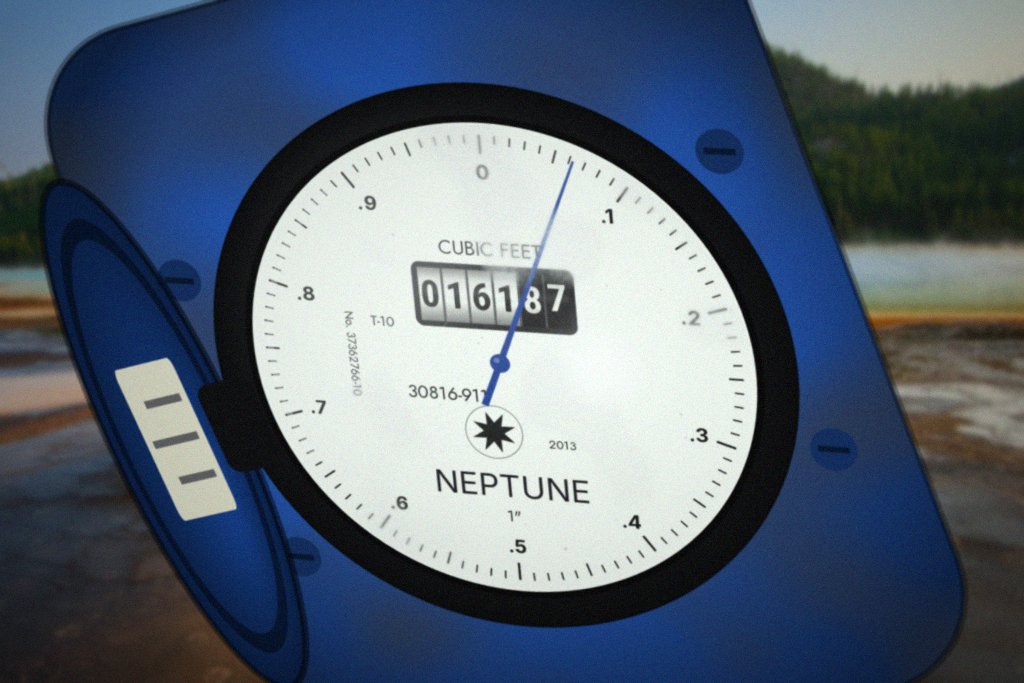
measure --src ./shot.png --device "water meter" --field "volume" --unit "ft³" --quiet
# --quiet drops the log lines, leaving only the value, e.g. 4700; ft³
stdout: 16187.06; ft³
